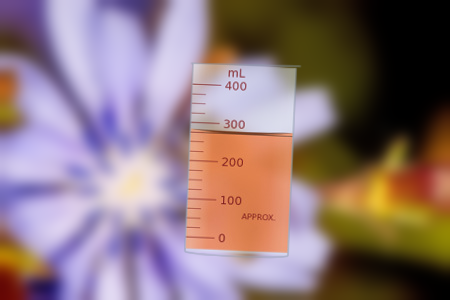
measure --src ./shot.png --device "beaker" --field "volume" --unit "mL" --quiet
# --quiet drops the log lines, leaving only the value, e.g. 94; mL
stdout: 275; mL
